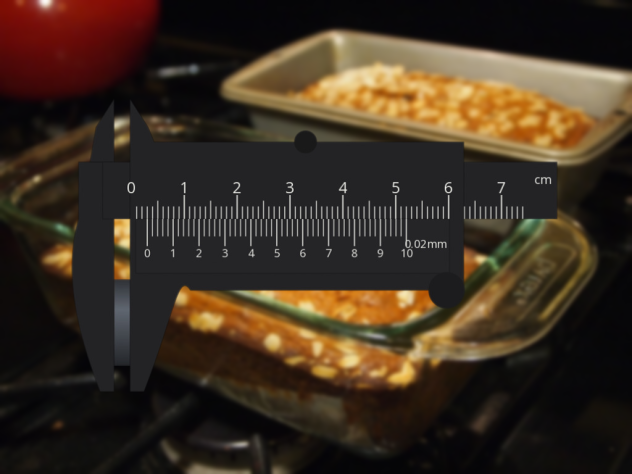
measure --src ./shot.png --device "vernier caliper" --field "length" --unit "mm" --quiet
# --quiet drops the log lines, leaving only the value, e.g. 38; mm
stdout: 3.0; mm
